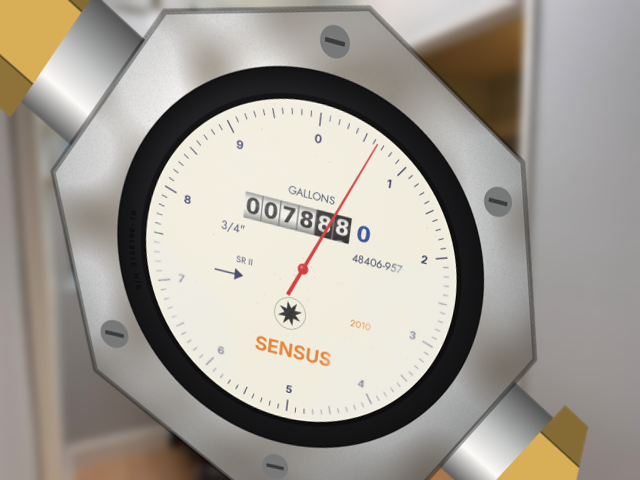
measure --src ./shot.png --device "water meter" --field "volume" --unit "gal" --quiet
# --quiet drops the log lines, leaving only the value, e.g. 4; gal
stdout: 78880.6; gal
